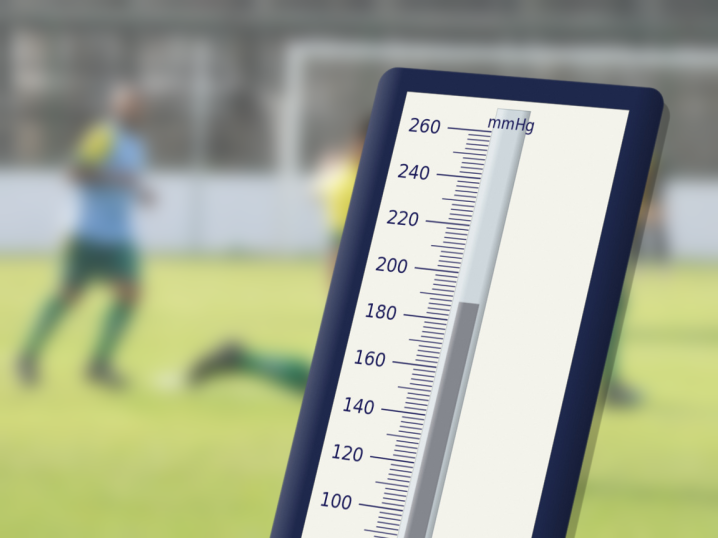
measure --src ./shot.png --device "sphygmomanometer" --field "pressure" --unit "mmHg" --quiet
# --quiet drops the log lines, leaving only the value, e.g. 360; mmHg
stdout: 188; mmHg
